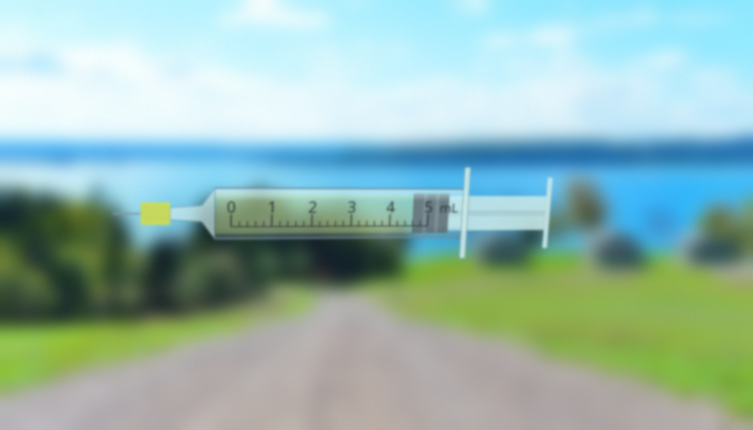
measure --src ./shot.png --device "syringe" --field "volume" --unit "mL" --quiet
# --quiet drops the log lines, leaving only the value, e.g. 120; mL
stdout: 4.6; mL
